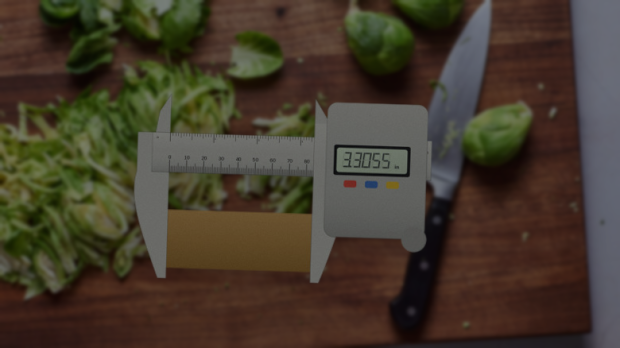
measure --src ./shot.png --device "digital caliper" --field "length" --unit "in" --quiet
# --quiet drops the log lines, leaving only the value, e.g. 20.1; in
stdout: 3.3055; in
